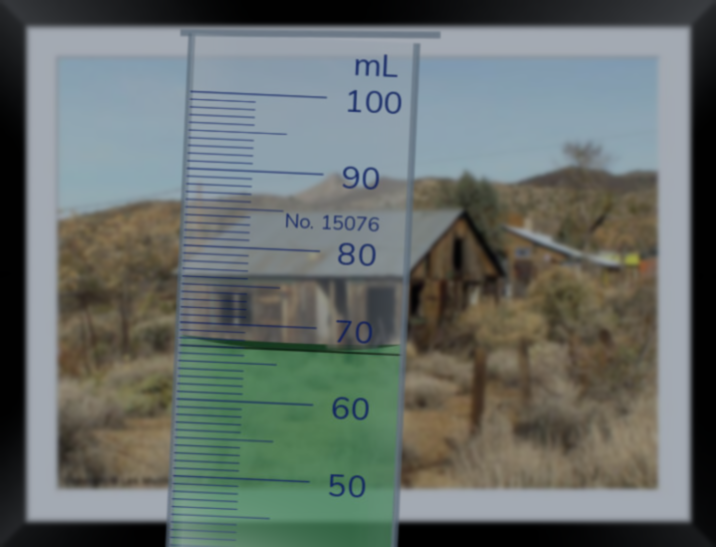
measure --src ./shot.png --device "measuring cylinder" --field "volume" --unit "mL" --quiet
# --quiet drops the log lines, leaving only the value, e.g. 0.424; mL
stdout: 67; mL
